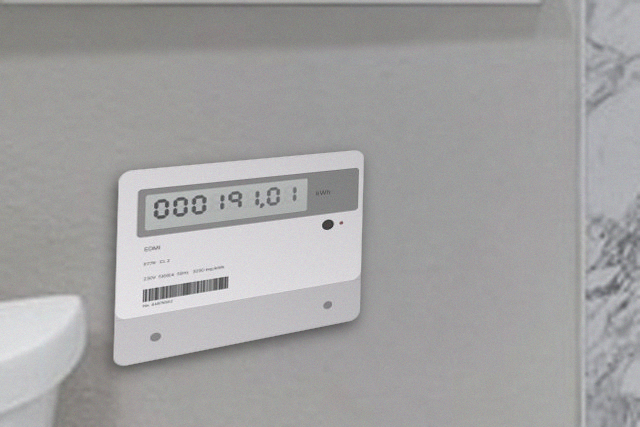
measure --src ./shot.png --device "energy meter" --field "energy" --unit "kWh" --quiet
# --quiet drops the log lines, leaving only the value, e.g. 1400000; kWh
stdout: 191.01; kWh
